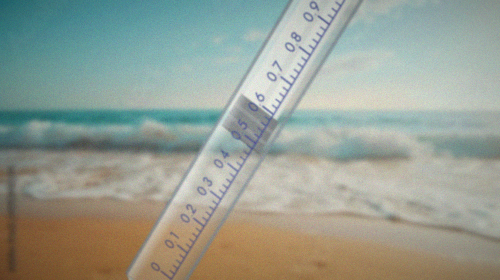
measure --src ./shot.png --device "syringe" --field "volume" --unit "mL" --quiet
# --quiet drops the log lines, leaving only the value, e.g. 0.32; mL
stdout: 0.48; mL
